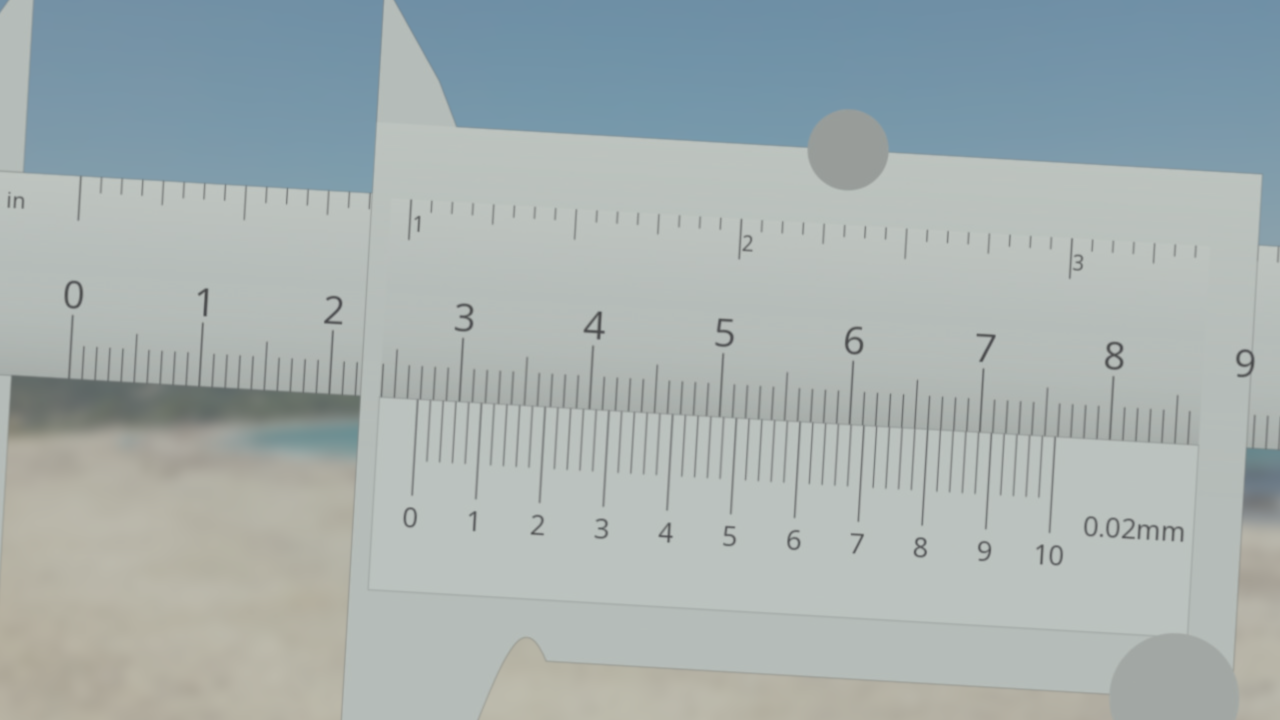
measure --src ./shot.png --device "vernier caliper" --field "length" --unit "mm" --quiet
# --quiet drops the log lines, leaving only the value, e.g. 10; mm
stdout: 26.8; mm
